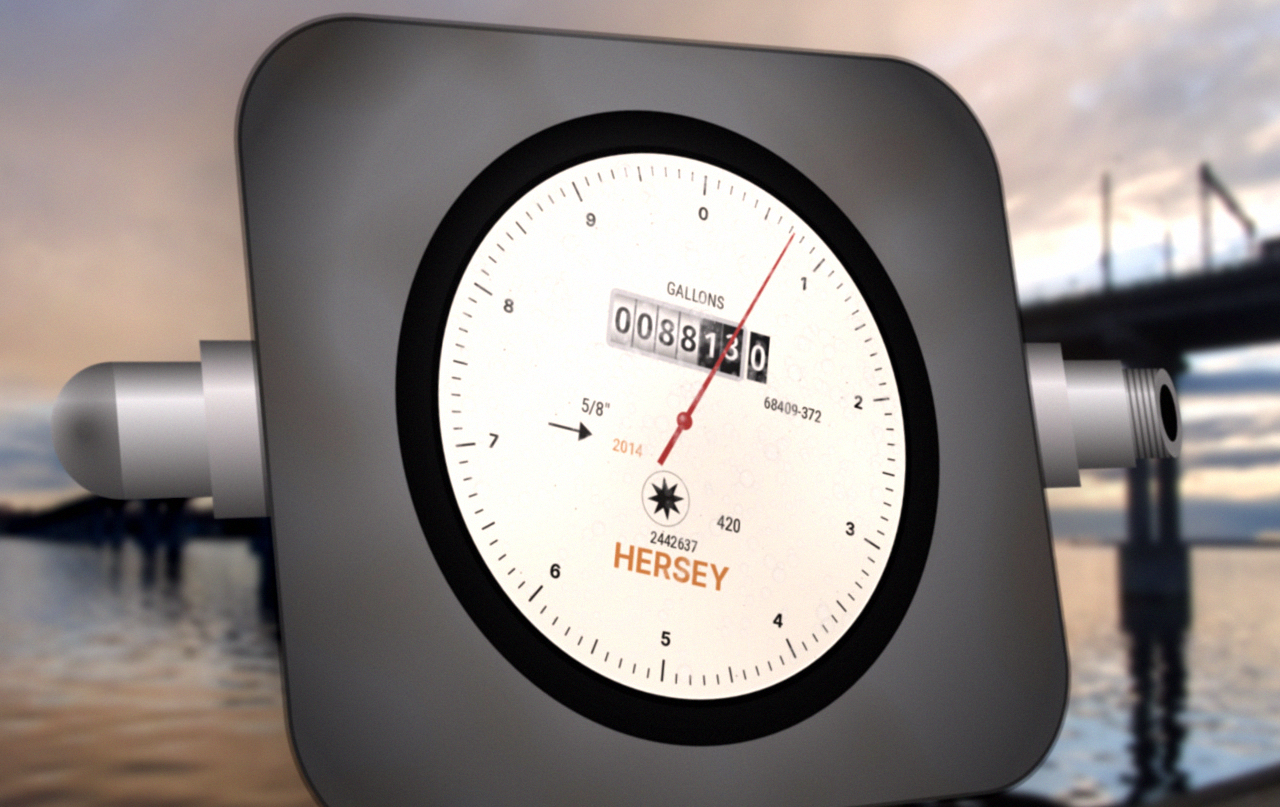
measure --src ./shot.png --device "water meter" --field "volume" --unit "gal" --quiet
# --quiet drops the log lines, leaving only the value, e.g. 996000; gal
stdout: 88130.7; gal
